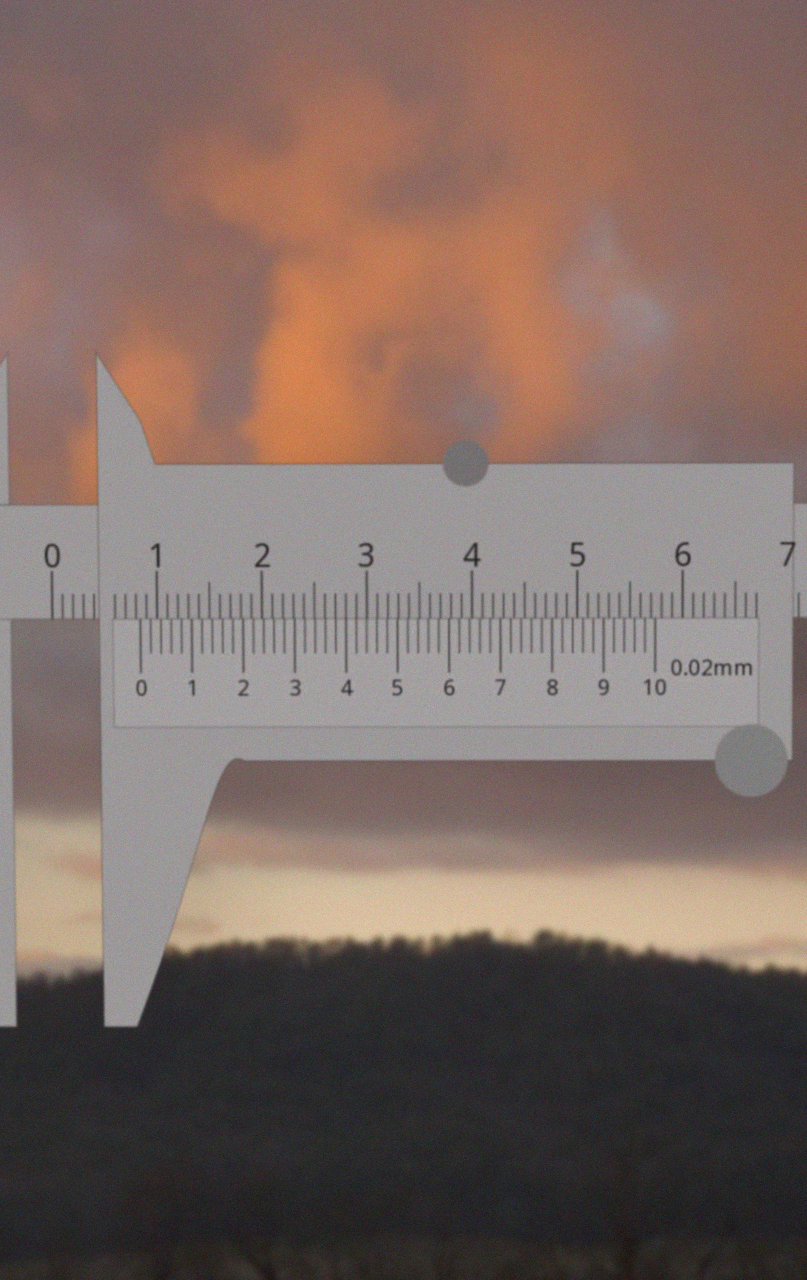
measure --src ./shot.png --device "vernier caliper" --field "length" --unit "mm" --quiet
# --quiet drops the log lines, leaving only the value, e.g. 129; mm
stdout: 8.4; mm
